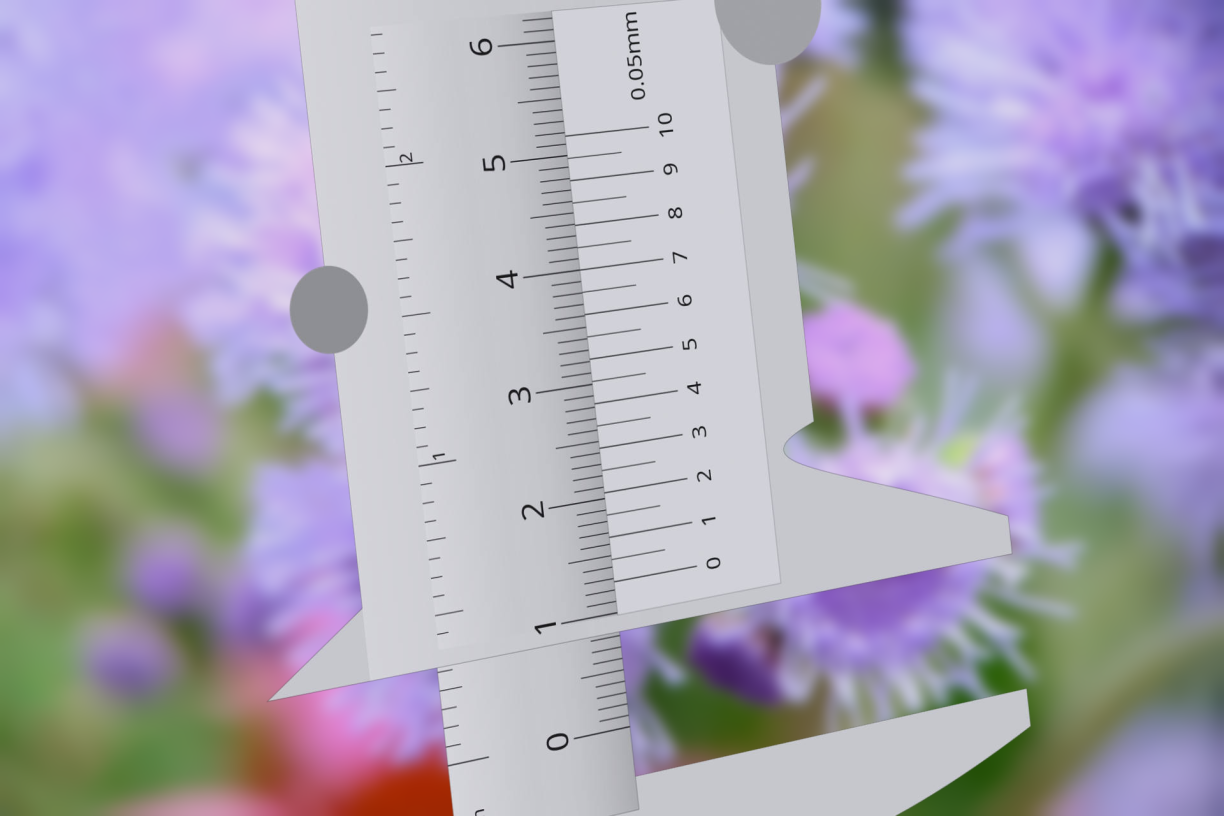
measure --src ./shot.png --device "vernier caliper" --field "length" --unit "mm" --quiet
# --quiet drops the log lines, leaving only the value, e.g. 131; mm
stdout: 12.7; mm
